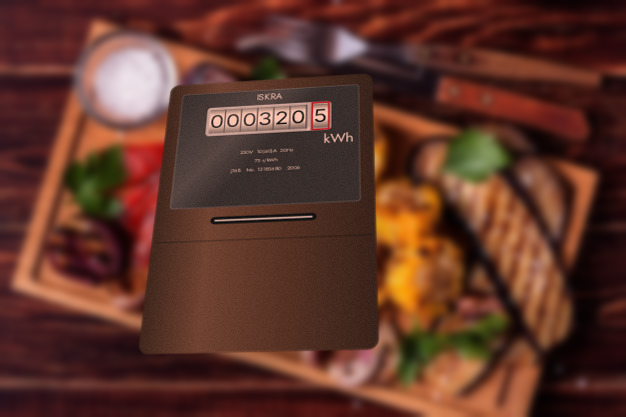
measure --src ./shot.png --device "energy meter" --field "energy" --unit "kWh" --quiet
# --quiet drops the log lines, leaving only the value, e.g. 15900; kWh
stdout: 320.5; kWh
